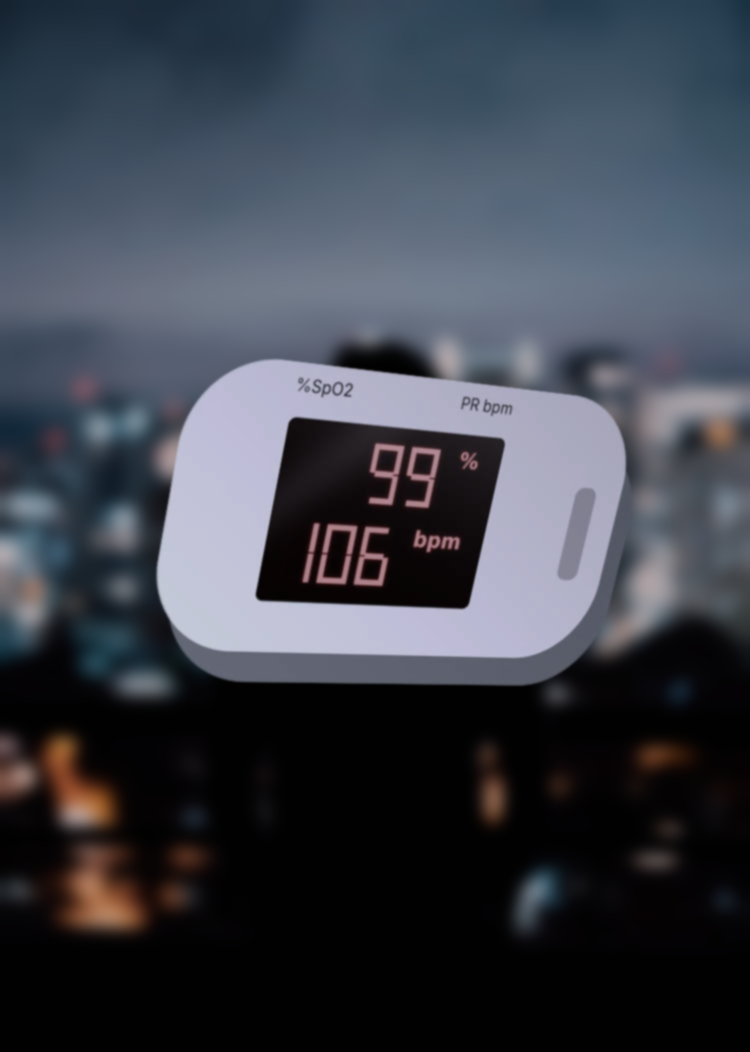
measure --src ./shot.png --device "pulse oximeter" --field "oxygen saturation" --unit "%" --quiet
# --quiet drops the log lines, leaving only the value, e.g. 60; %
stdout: 99; %
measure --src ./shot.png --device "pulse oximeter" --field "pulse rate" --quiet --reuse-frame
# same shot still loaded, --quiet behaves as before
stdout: 106; bpm
